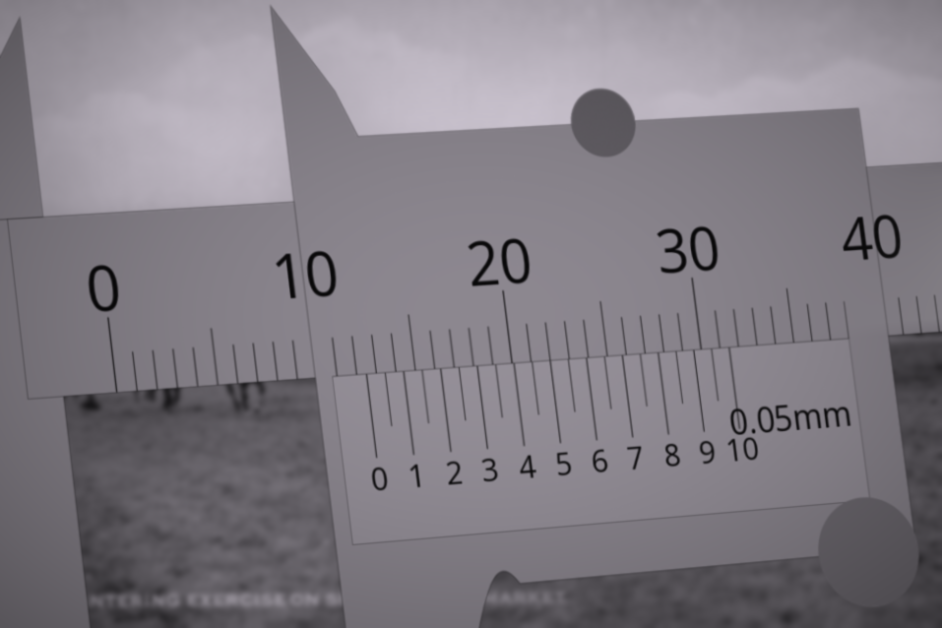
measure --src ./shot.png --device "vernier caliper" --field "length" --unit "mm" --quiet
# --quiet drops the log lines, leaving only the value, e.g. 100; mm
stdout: 12.5; mm
